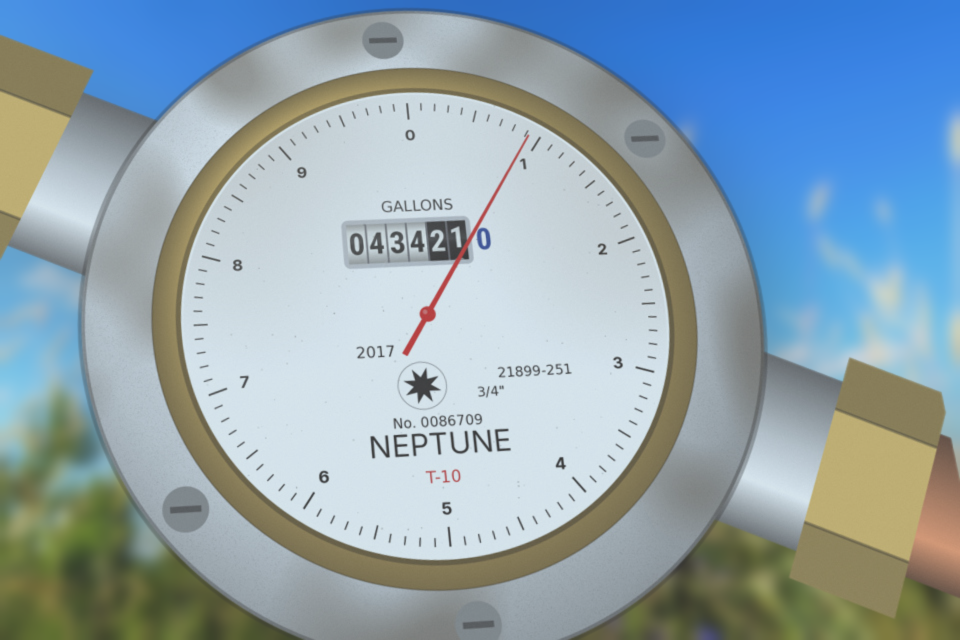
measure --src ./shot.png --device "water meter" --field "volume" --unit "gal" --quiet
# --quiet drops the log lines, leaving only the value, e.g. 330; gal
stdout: 434210.9; gal
